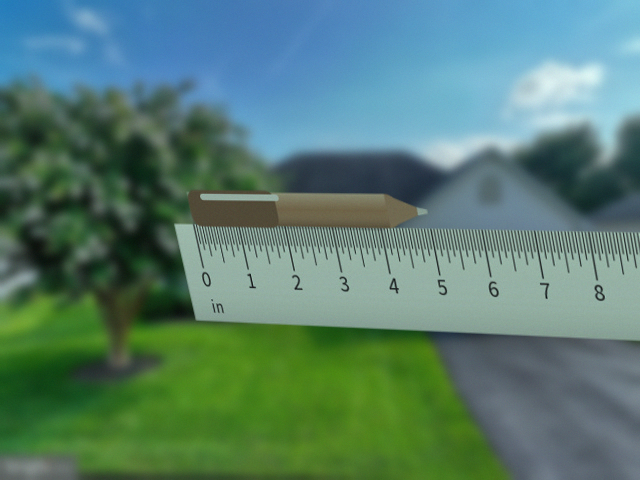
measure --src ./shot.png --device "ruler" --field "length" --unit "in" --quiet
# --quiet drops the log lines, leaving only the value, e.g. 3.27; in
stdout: 5; in
